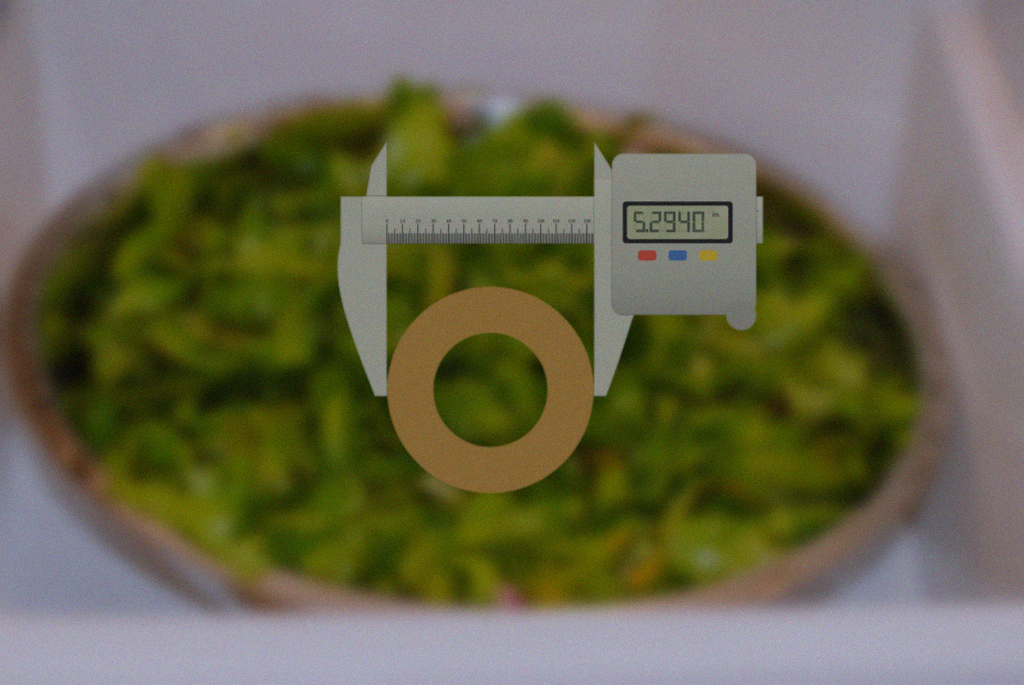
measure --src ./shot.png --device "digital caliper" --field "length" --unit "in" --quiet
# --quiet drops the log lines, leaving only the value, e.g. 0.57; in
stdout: 5.2940; in
